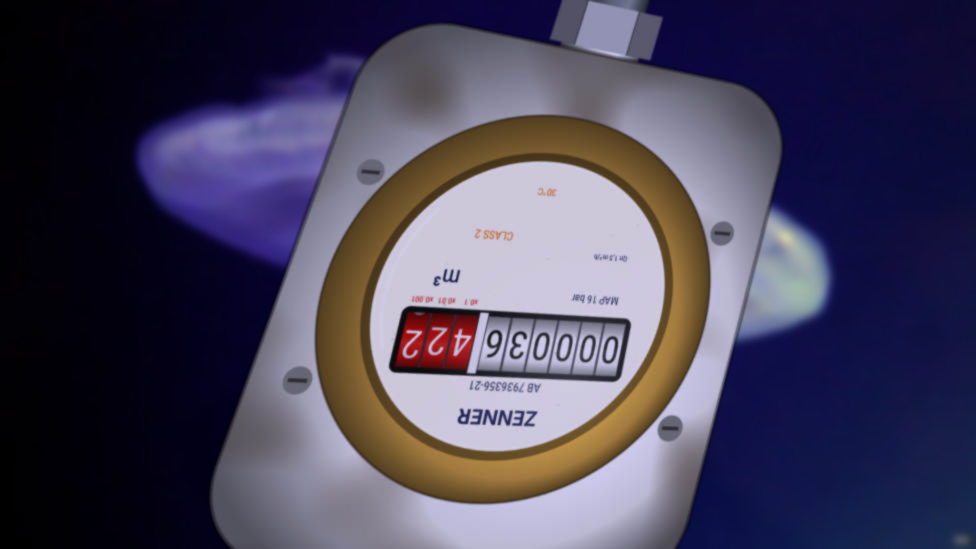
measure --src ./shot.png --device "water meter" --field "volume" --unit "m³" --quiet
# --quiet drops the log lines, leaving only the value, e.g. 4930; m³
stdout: 36.422; m³
